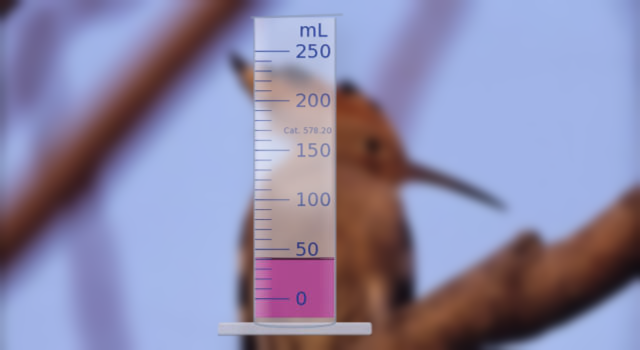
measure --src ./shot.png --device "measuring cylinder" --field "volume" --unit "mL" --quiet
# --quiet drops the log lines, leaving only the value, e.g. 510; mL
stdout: 40; mL
